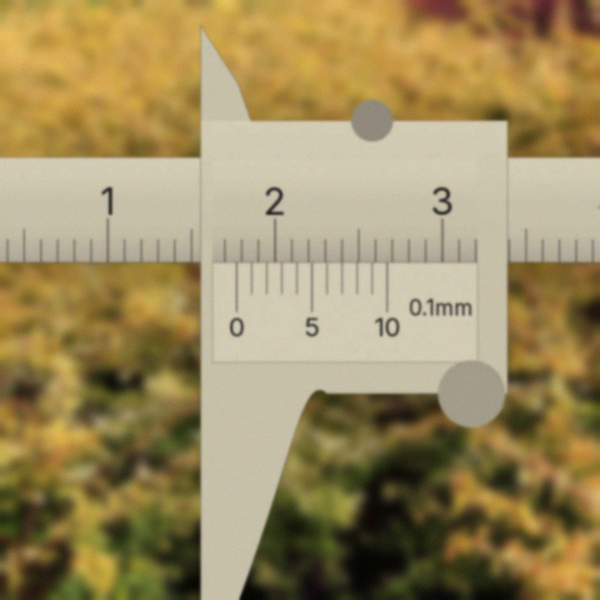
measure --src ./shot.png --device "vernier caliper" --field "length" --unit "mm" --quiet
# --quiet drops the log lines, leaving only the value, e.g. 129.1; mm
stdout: 17.7; mm
